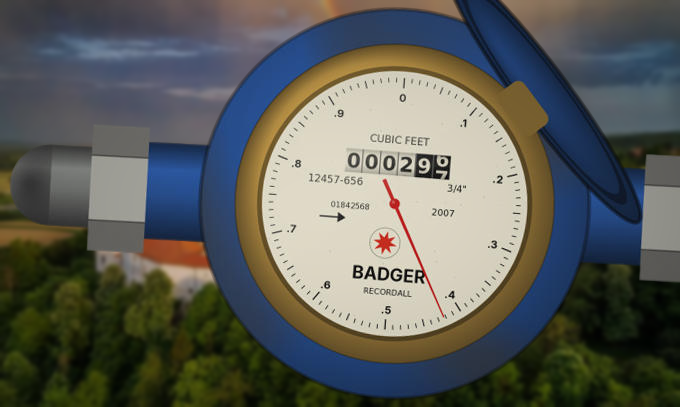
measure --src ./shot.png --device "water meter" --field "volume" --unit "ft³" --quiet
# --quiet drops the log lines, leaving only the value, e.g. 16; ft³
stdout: 296.42; ft³
